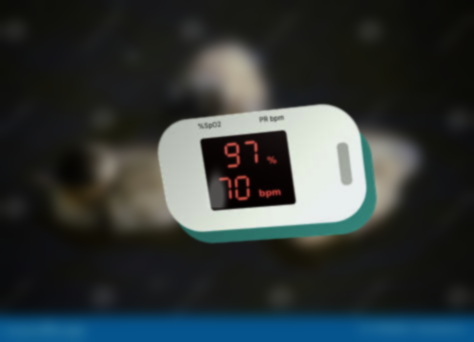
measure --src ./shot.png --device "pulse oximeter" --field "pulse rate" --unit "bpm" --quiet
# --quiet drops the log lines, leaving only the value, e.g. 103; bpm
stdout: 70; bpm
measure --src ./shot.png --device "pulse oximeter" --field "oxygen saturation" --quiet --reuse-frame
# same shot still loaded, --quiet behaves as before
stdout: 97; %
